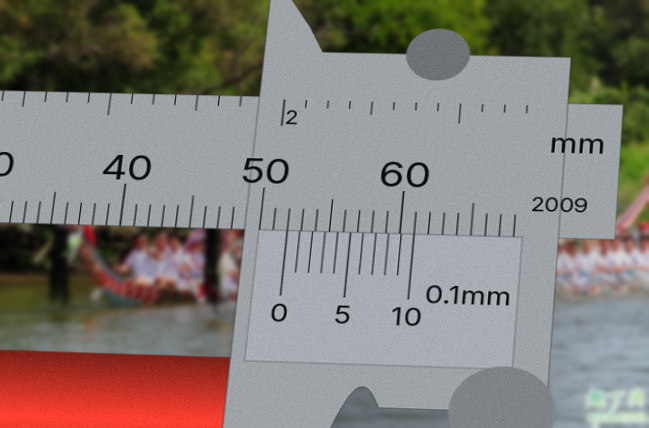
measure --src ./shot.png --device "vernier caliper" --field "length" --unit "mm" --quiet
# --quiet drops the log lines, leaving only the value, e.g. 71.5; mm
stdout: 52.0; mm
